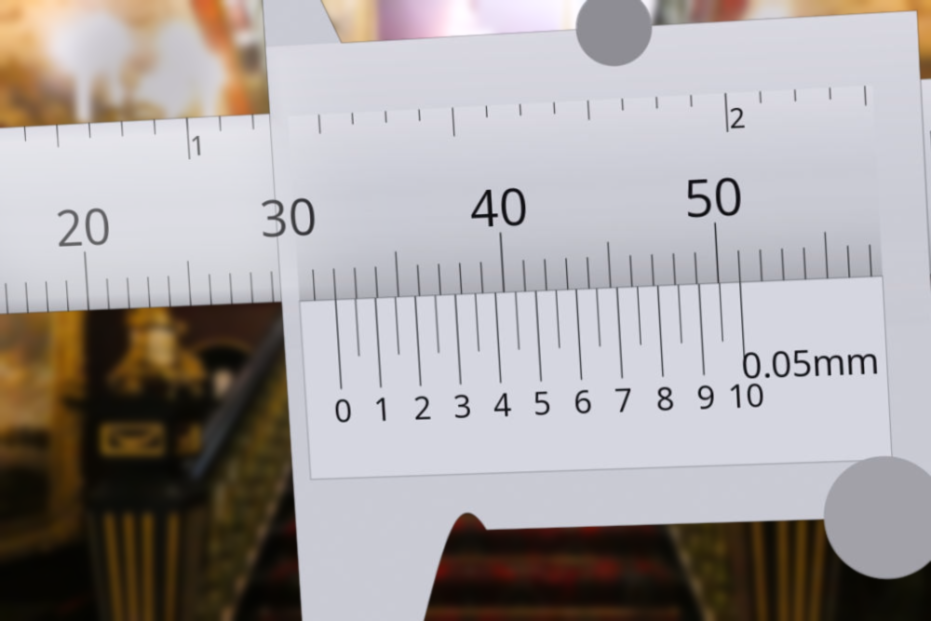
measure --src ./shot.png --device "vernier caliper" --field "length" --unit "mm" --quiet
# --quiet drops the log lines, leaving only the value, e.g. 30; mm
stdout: 32.0; mm
